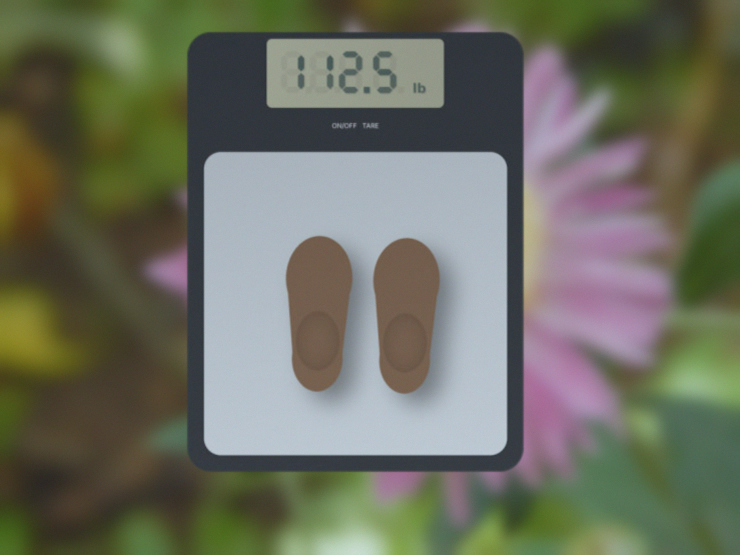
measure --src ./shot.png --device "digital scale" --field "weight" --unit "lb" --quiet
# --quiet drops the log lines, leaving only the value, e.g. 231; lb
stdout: 112.5; lb
